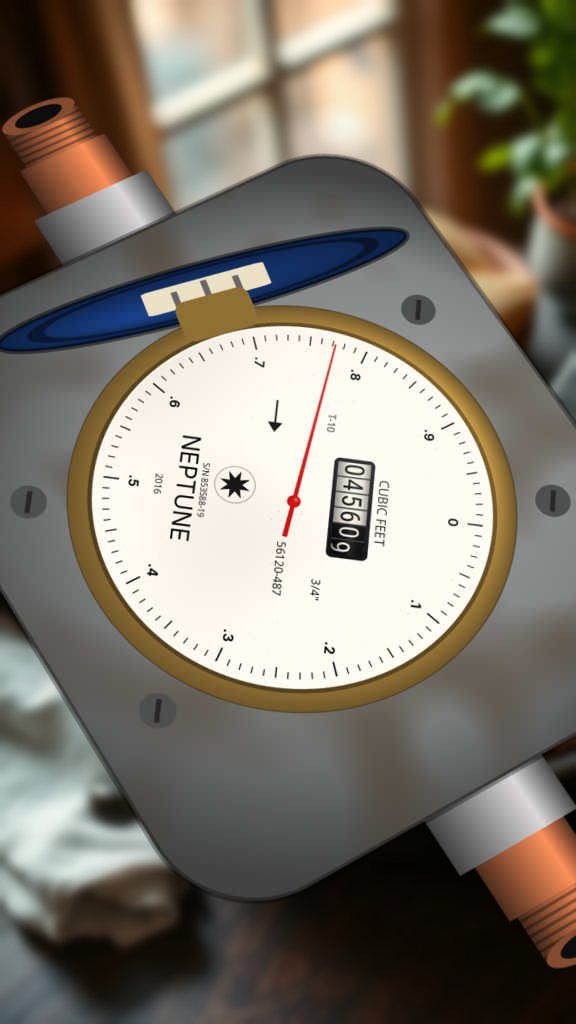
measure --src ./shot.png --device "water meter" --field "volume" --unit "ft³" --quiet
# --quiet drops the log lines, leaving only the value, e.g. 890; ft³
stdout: 45608.77; ft³
